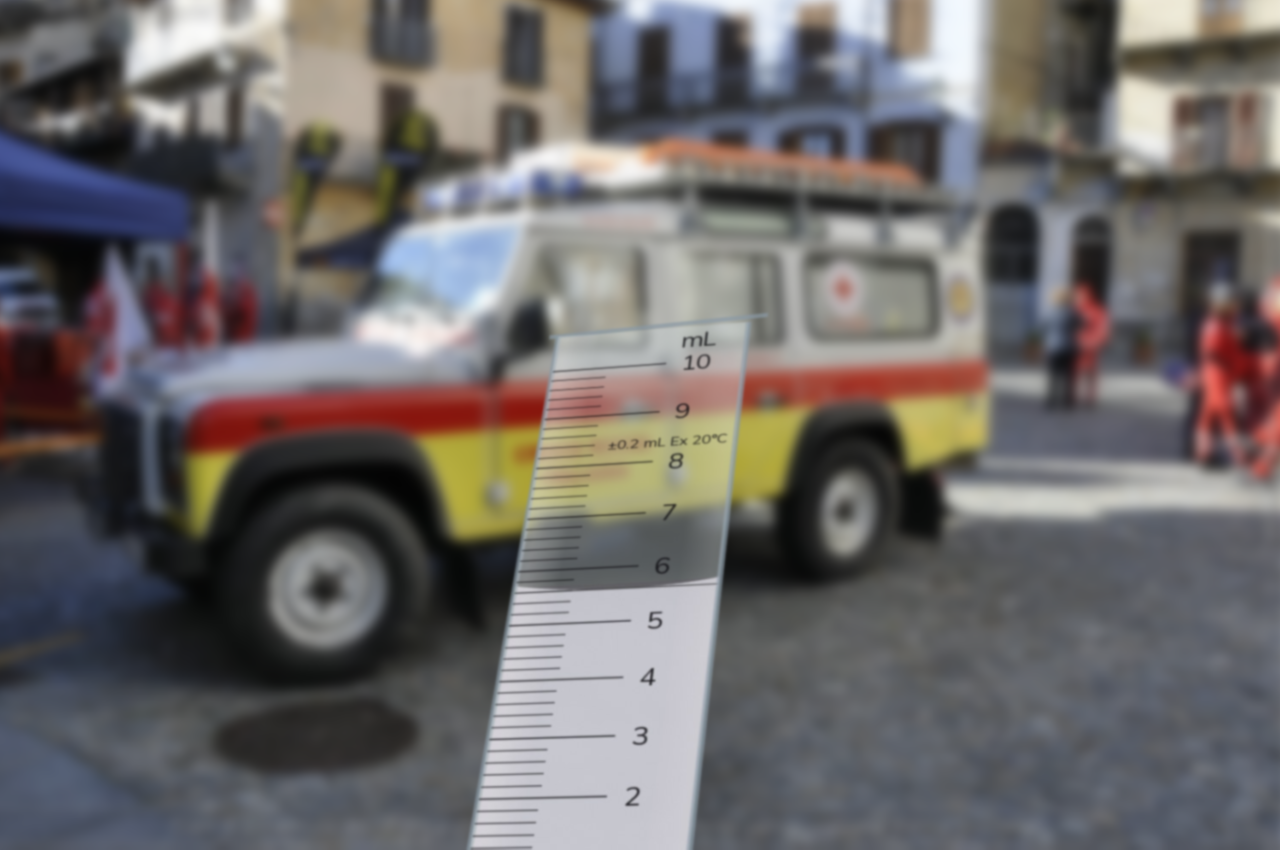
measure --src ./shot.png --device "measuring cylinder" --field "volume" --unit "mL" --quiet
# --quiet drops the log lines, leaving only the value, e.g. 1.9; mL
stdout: 5.6; mL
